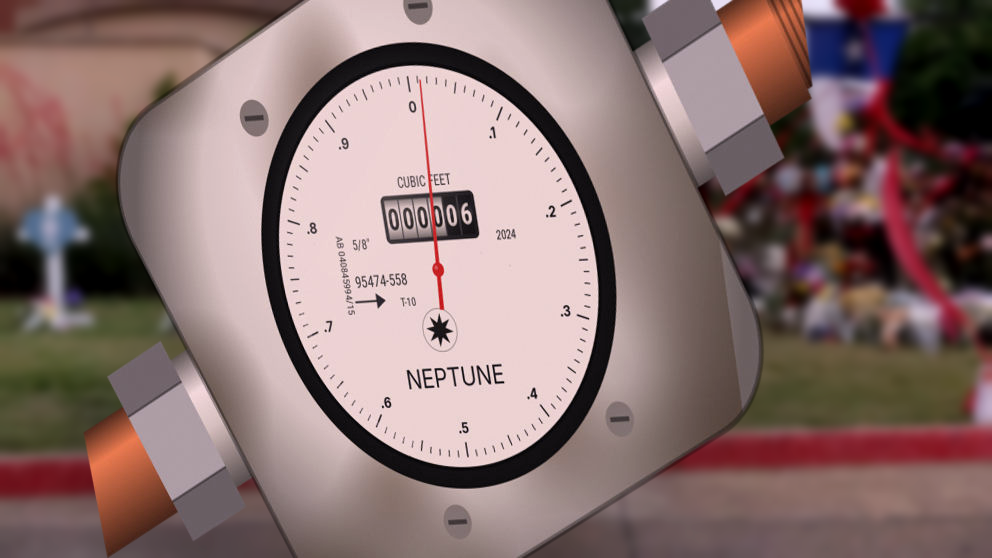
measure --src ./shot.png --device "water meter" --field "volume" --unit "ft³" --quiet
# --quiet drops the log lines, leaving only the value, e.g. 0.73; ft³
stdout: 6.01; ft³
